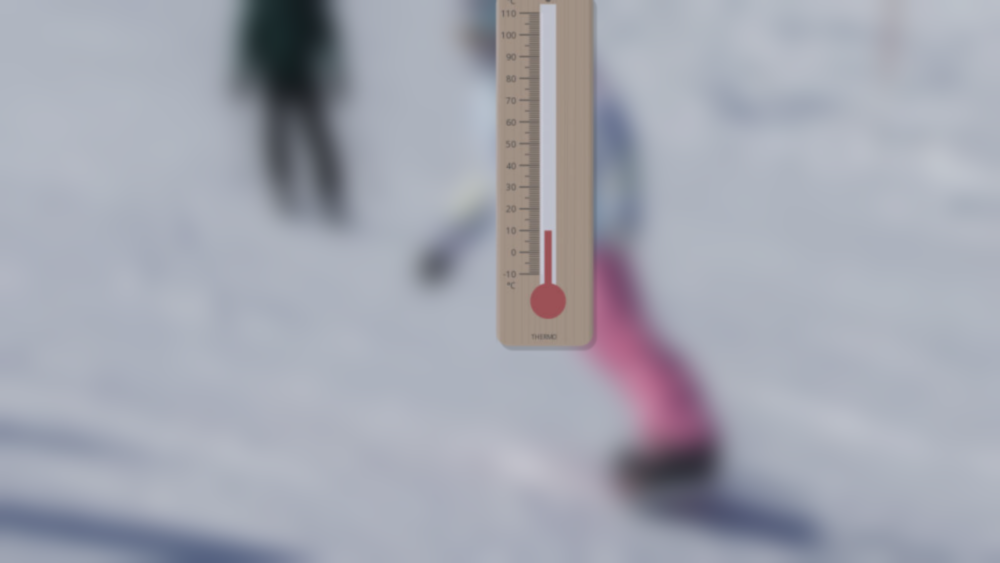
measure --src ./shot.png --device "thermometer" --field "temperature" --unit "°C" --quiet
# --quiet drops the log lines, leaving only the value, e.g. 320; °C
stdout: 10; °C
